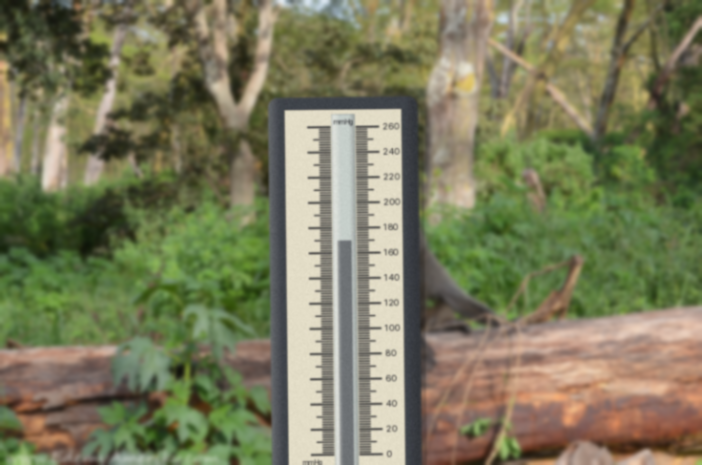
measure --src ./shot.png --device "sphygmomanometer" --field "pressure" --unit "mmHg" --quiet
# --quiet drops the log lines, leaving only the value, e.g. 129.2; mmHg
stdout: 170; mmHg
